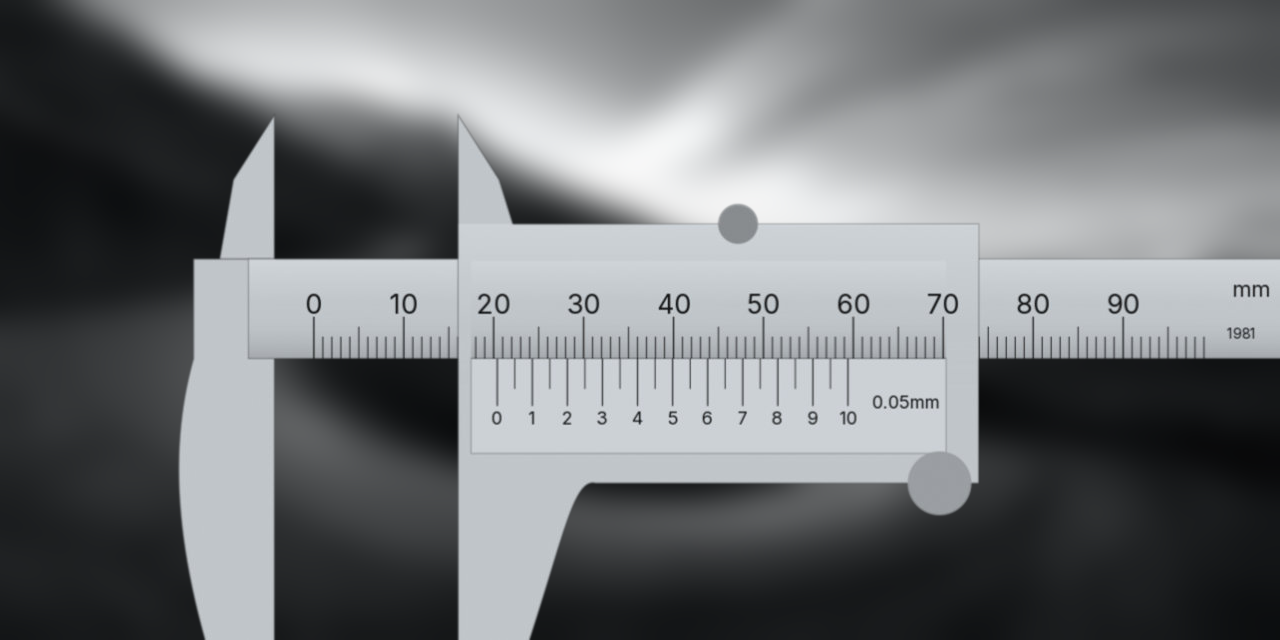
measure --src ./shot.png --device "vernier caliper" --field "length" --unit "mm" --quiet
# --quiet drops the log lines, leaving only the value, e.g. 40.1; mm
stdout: 20.4; mm
